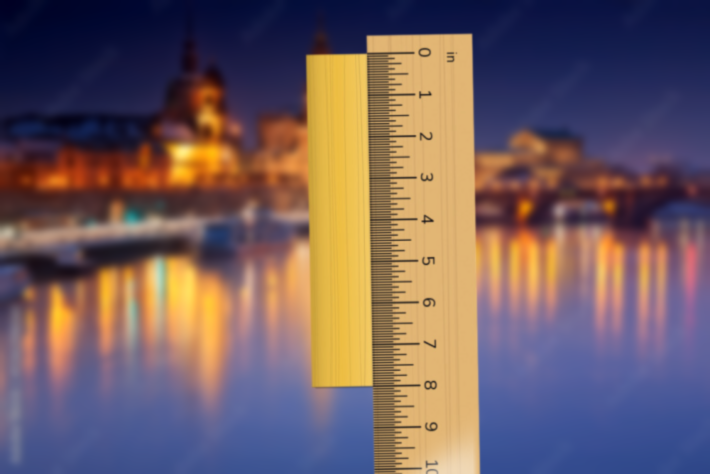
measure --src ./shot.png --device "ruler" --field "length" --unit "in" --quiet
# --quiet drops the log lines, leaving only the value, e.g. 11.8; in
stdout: 8; in
